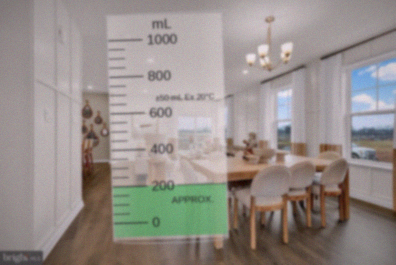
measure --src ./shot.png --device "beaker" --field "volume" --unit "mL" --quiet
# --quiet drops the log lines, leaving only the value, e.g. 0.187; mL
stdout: 200; mL
